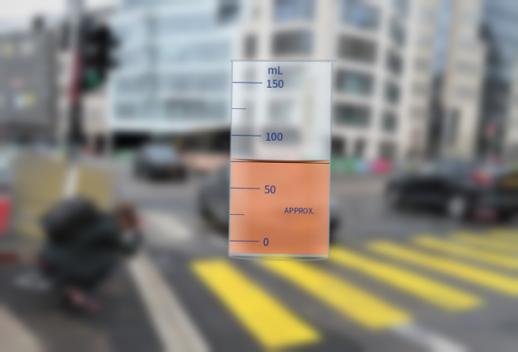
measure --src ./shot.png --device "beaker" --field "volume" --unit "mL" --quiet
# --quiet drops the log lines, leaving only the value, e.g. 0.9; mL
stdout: 75; mL
